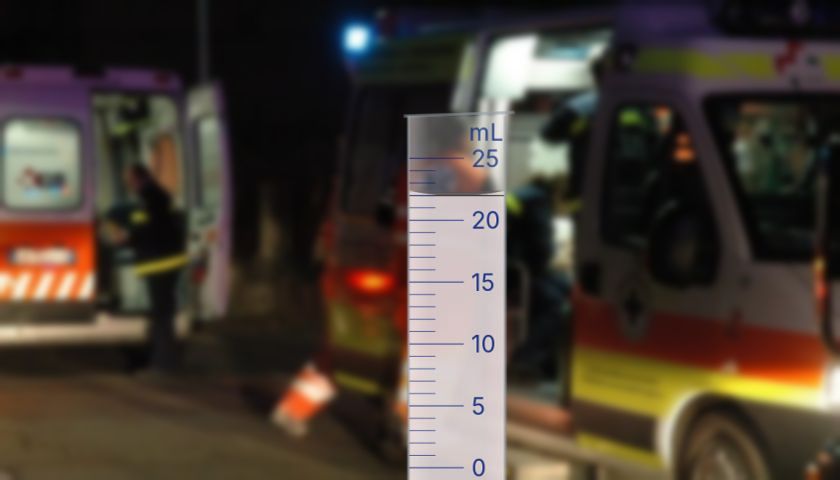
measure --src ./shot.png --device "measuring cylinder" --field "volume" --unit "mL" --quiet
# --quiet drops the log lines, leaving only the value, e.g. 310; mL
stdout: 22; mL
